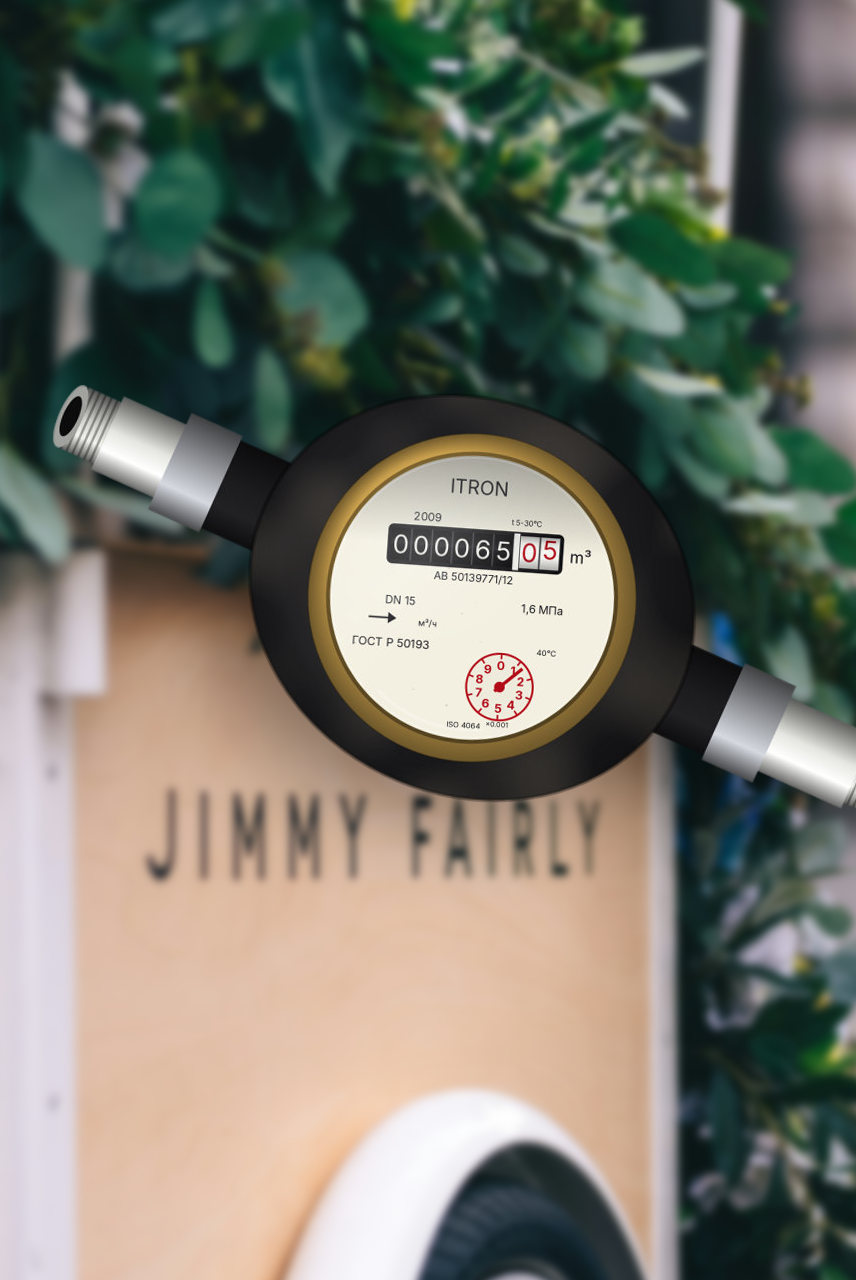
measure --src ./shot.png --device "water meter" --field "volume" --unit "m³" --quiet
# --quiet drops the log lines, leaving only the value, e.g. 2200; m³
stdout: 65.051; m³
